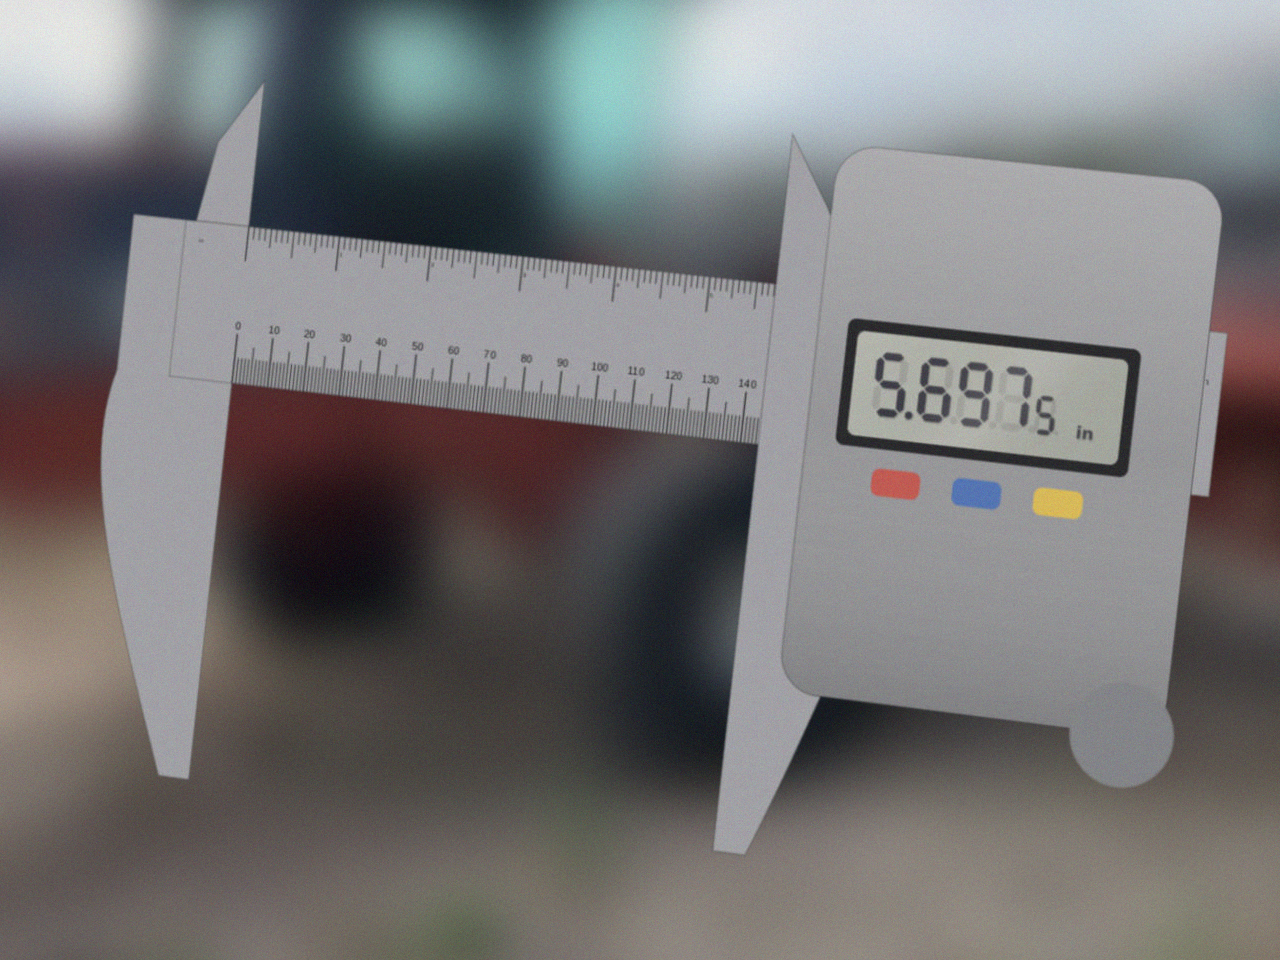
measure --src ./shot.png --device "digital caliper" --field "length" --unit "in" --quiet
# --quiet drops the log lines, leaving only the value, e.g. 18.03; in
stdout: 5.6975; in
